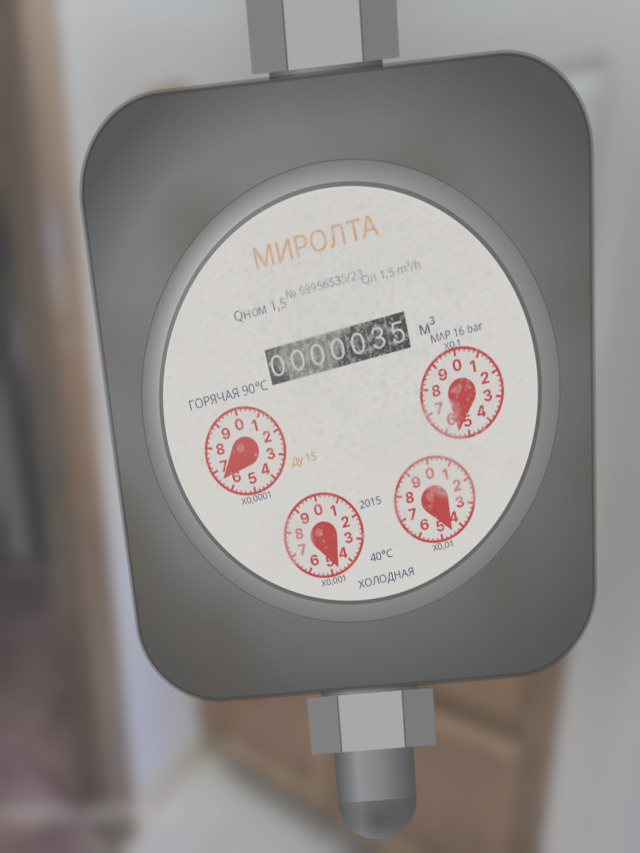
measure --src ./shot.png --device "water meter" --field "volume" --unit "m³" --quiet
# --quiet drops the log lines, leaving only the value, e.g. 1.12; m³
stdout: 35.5446; m³
